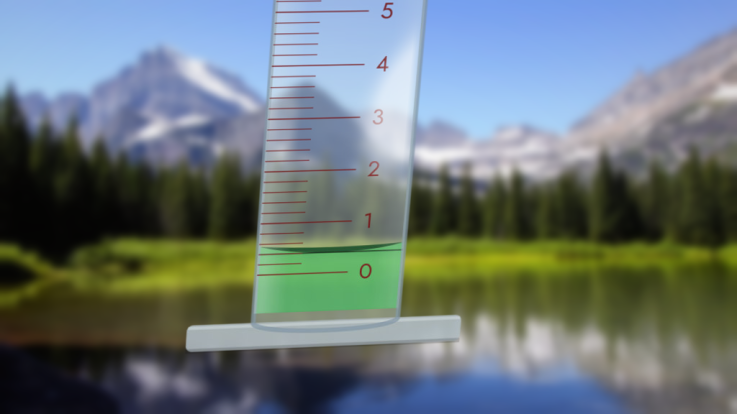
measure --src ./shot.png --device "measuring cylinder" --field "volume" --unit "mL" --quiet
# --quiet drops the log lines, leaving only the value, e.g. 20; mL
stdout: 0.4; mL
